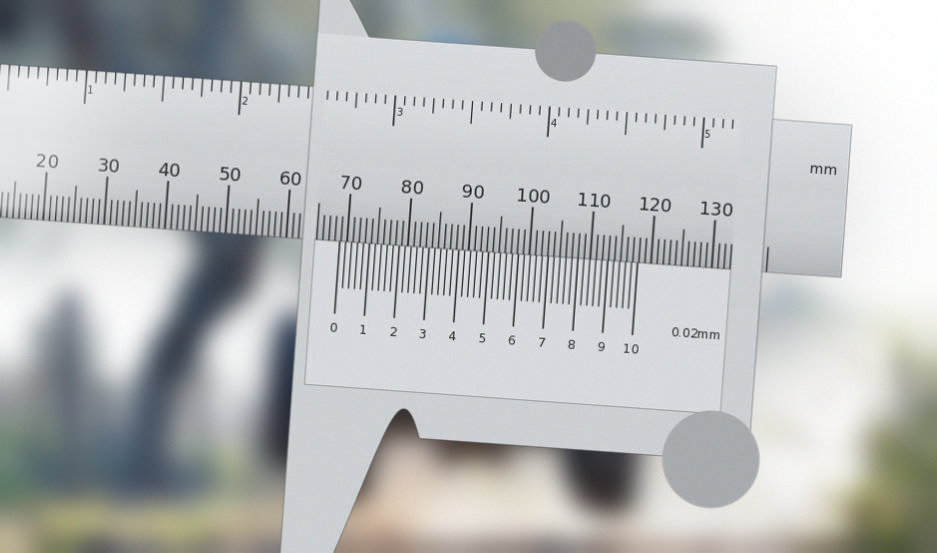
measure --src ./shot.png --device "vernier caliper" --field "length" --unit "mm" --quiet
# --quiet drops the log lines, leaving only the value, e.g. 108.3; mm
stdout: 68.8; mm
